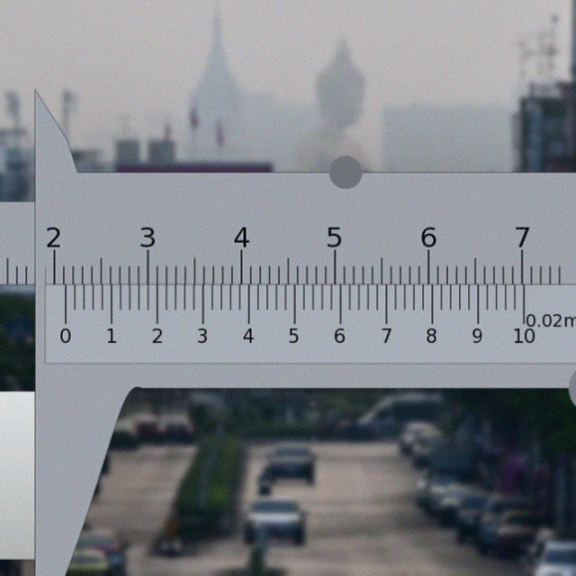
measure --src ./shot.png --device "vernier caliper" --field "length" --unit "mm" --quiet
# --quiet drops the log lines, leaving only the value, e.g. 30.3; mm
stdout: 21.2; mm
